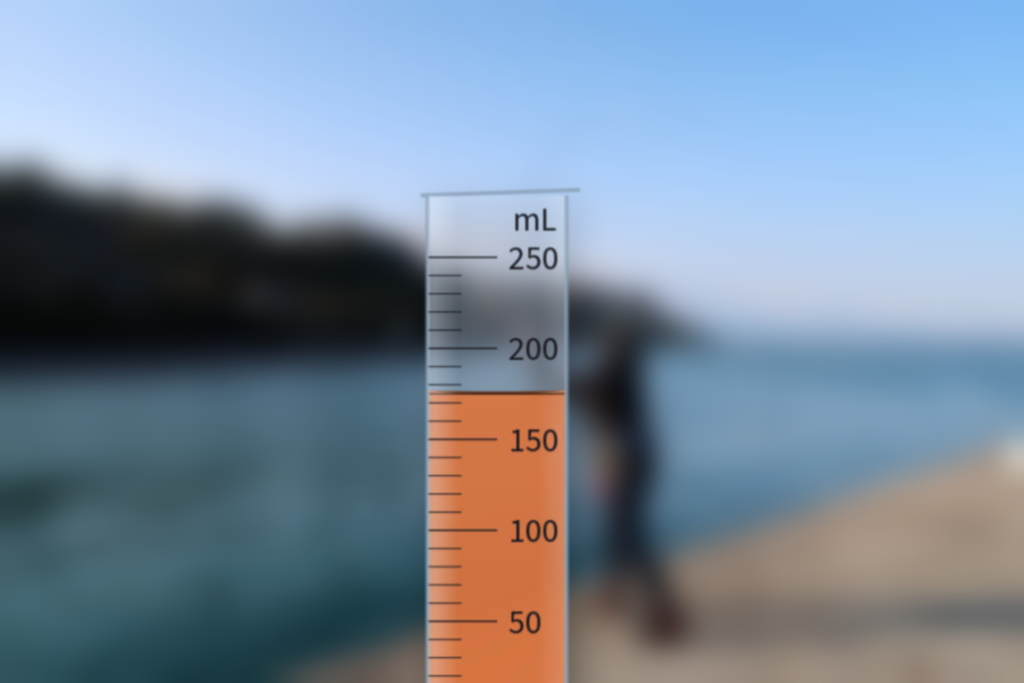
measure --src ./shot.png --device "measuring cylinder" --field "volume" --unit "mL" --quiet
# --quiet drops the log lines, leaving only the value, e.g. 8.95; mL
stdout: 175; mL
